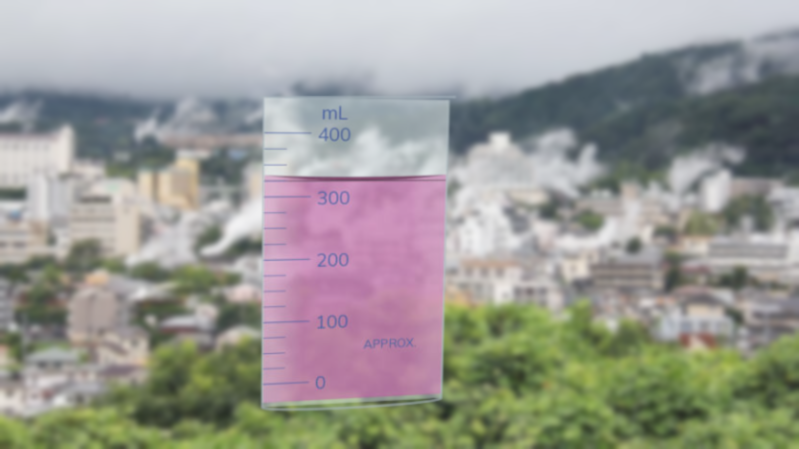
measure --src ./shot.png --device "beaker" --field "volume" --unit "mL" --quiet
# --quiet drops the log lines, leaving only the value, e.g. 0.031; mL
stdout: 325; mL
